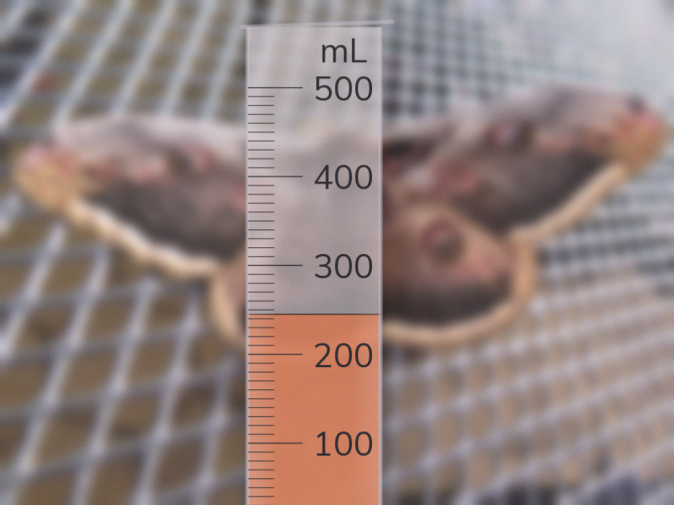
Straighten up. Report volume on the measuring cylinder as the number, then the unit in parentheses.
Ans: 245 (mL)
